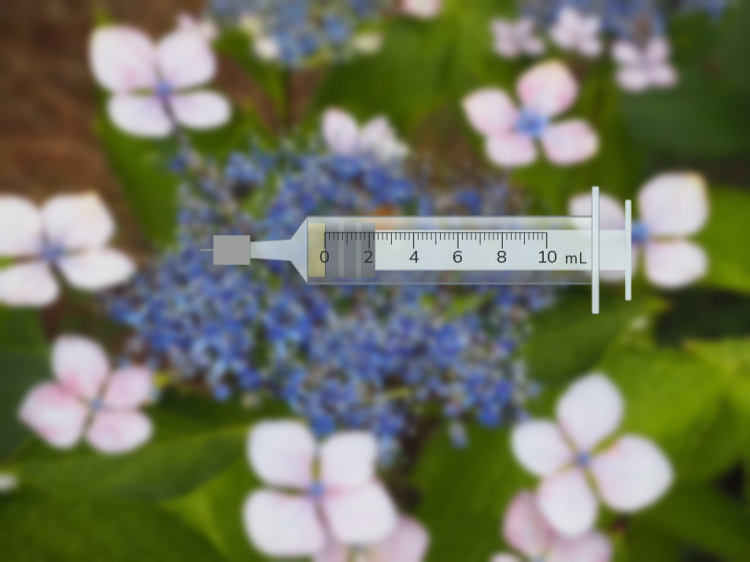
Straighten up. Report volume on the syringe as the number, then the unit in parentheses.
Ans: 0 (mL)
